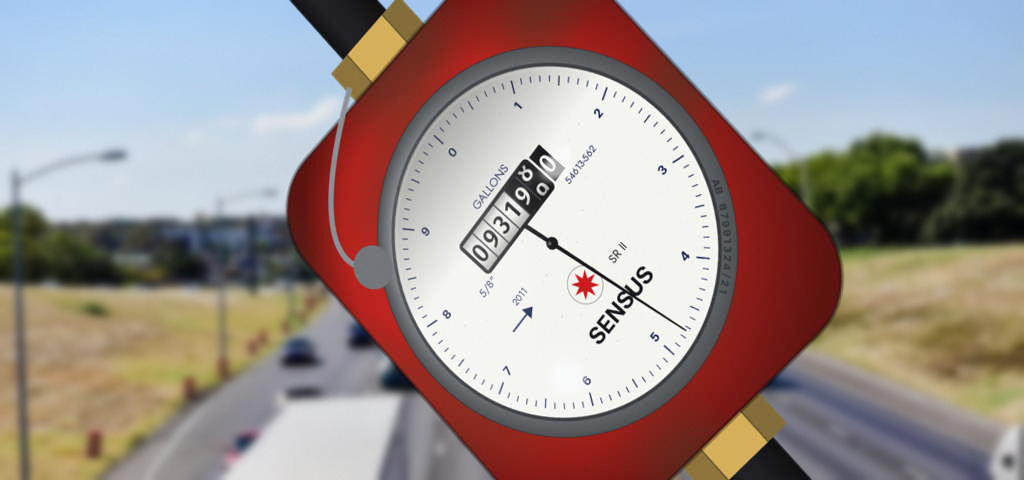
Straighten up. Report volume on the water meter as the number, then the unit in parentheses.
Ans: 931984.7 (gal)
